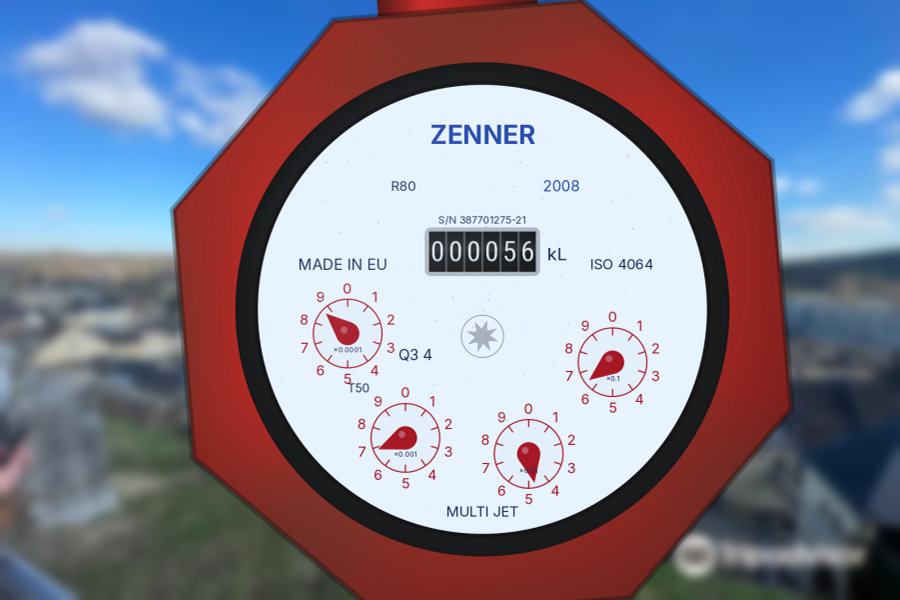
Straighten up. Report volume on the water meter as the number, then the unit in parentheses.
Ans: 56.6468 (kL)
